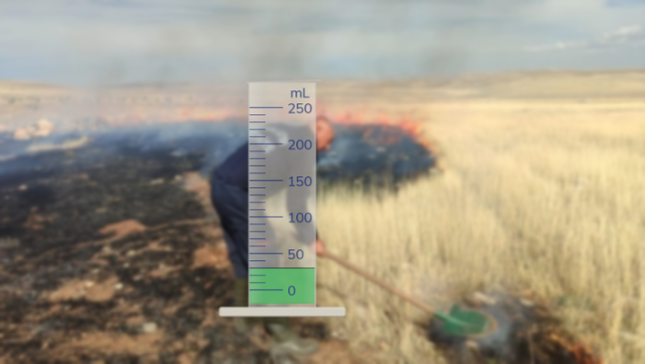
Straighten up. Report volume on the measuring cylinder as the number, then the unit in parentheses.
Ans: 30 (mL)
